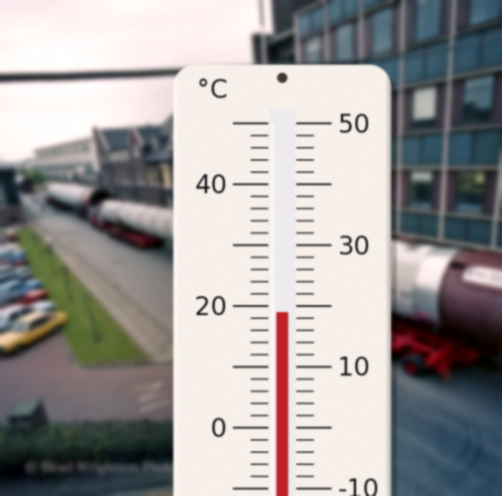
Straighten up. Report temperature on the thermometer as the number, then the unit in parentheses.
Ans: 19 (°C)
